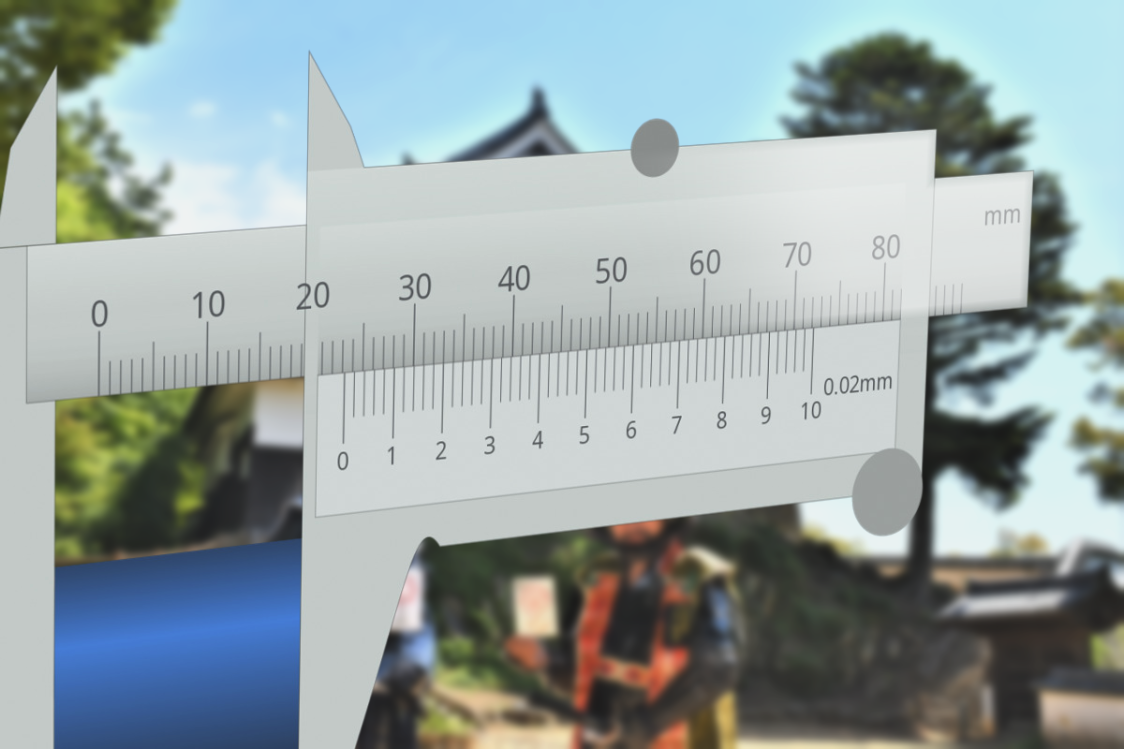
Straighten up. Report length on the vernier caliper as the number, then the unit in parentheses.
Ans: 23.2 (mm)
